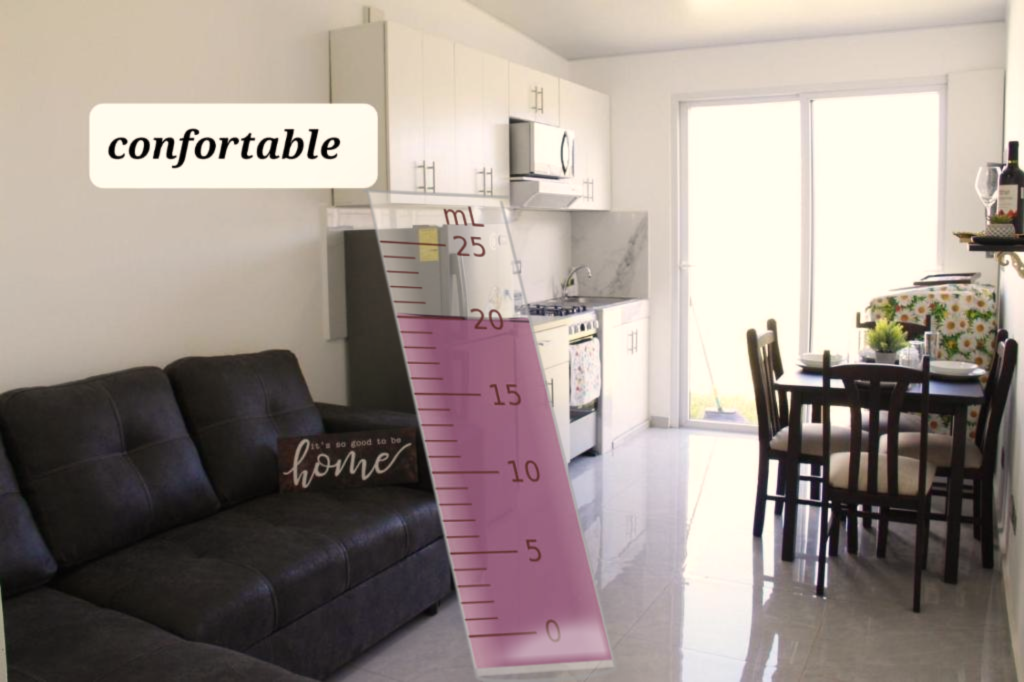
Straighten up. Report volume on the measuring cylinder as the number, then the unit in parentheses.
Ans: 20 (mL)
